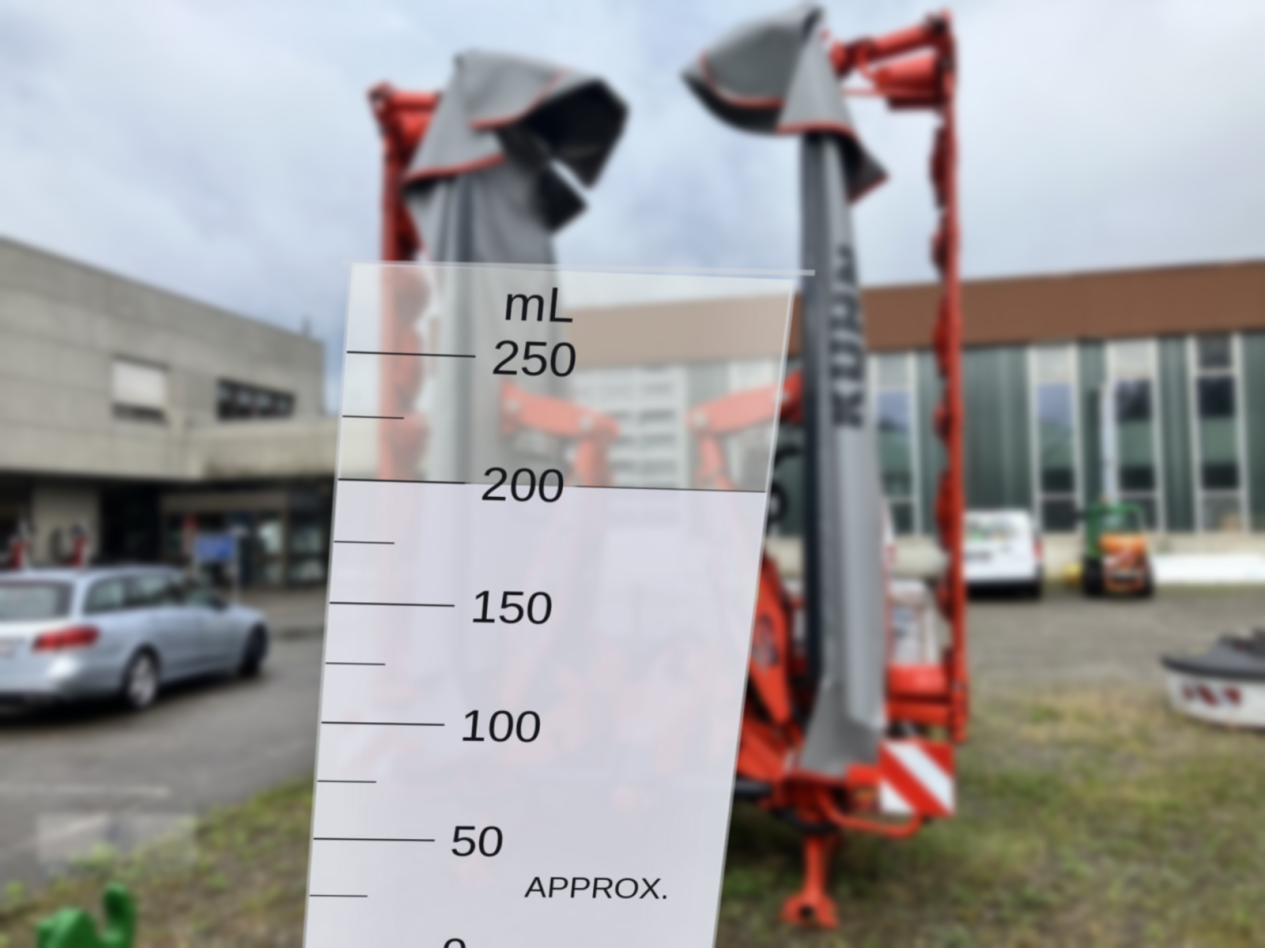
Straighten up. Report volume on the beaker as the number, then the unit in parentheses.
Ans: 200 (mL)
